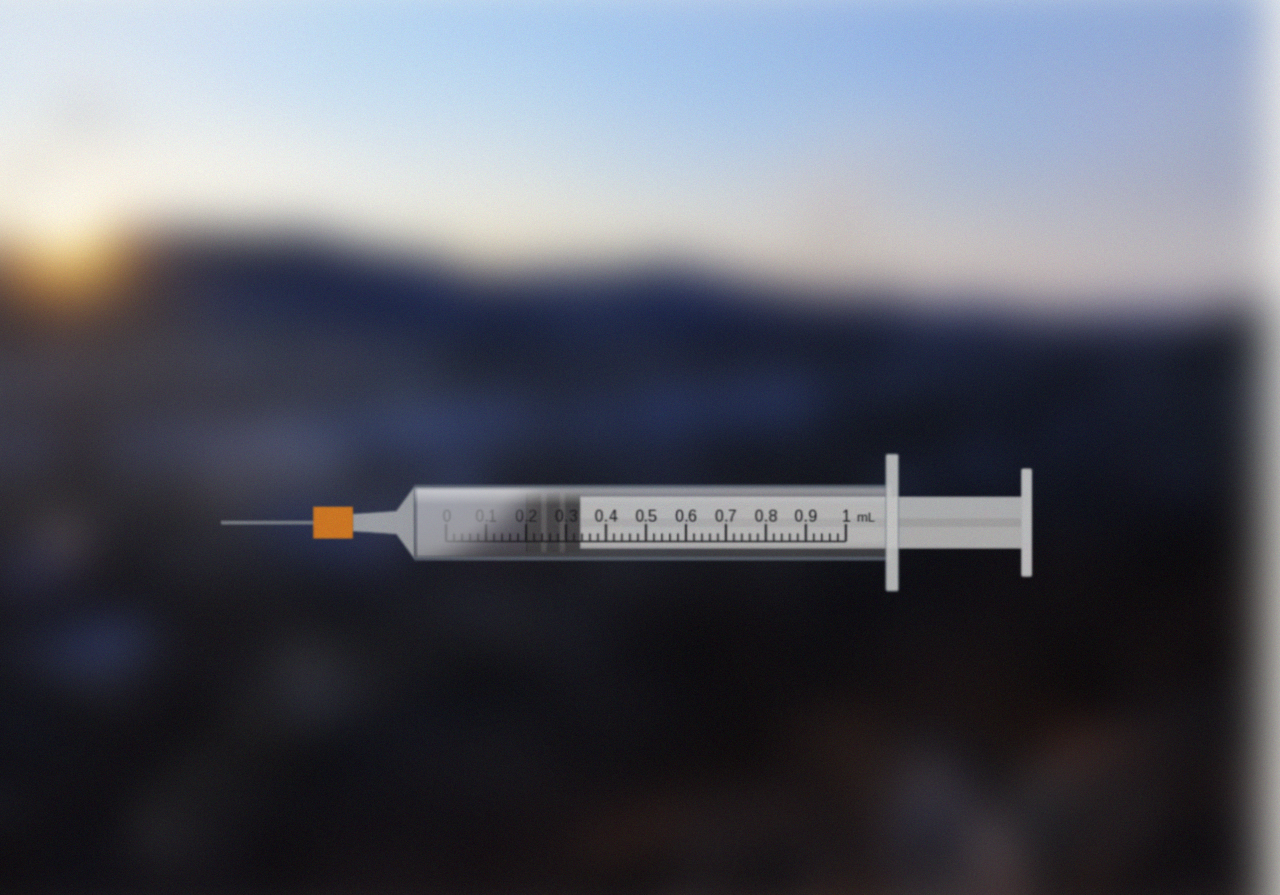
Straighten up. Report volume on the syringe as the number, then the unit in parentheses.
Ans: 0.2 (mL)
